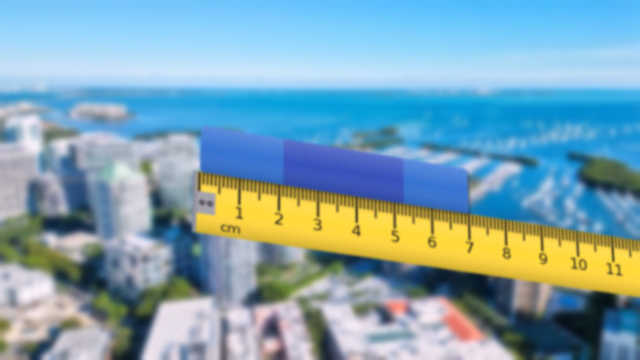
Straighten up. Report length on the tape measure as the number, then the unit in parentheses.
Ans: 7 (cm)
